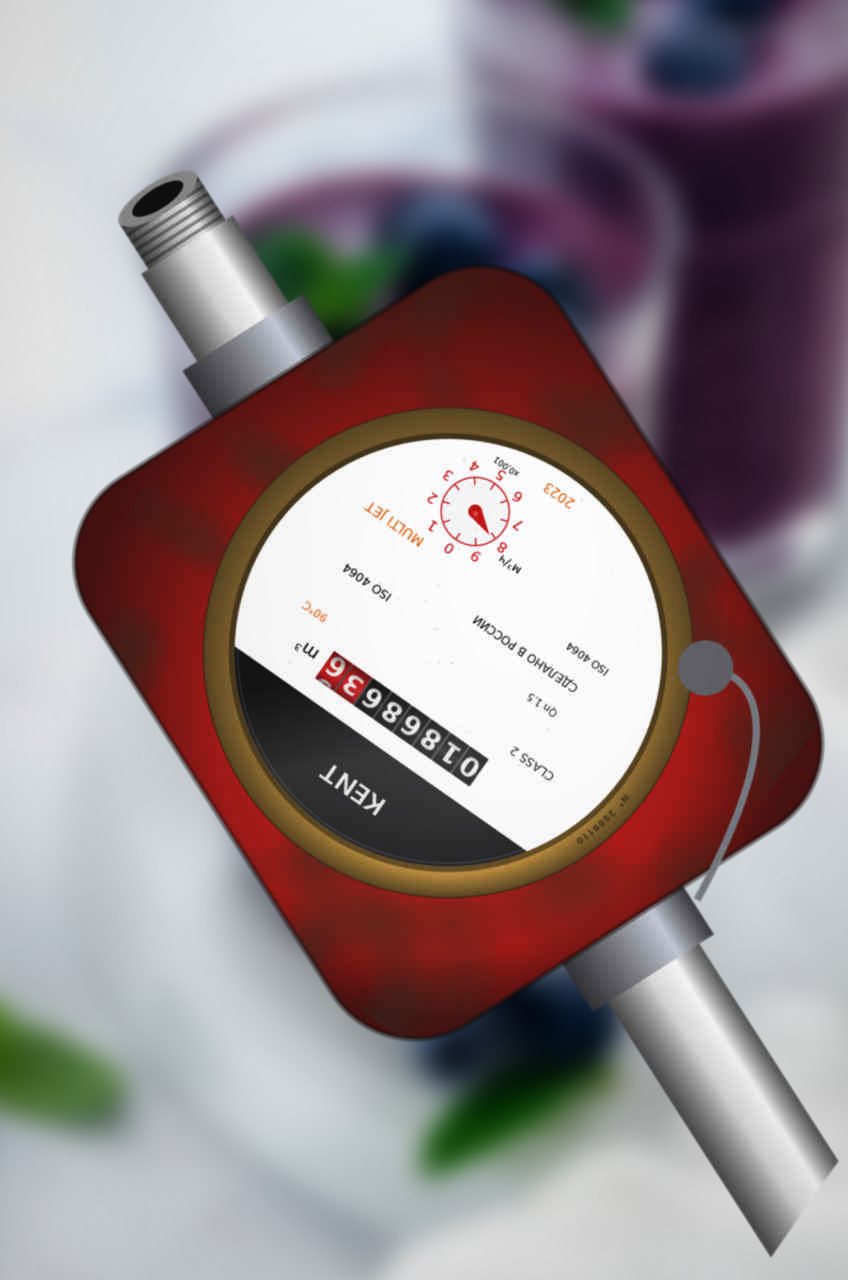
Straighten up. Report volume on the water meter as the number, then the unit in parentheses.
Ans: 18686.358 (m³)
